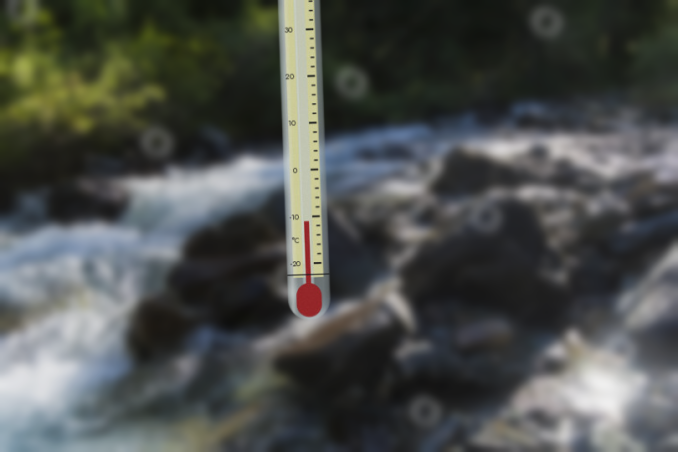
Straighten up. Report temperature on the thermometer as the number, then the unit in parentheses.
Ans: -11 (°C)
